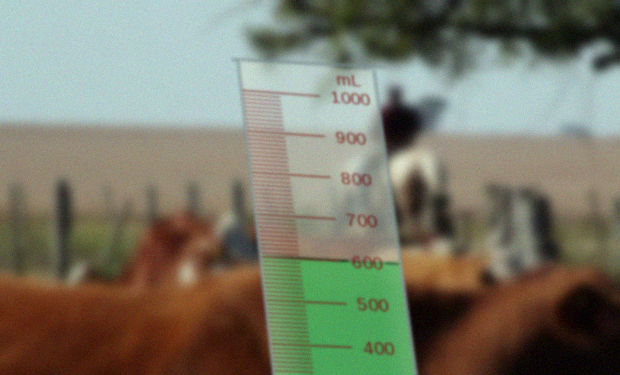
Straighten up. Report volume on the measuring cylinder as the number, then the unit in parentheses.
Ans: 600 (mL)
